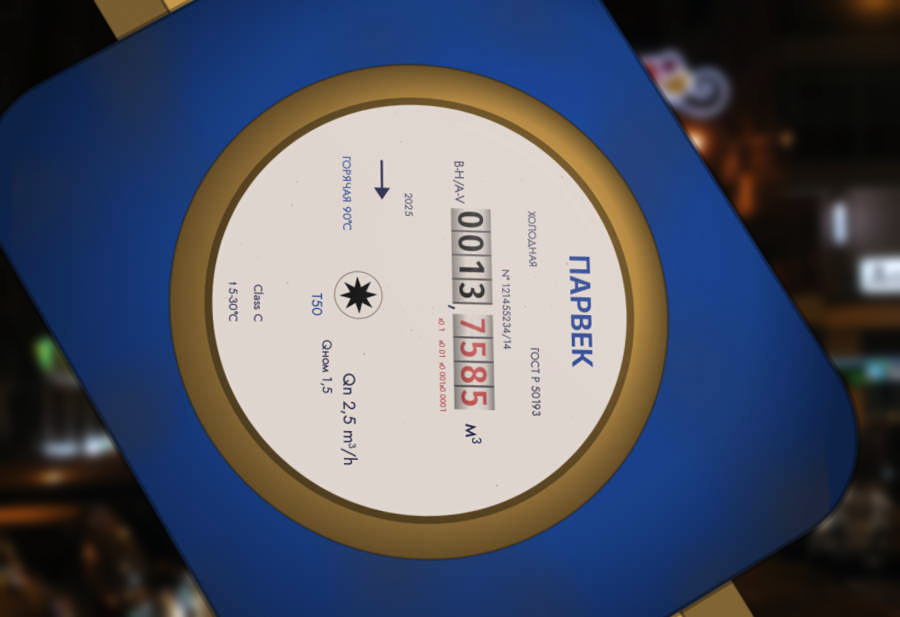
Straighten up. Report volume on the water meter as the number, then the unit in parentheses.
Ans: 13.7585 (m³)
